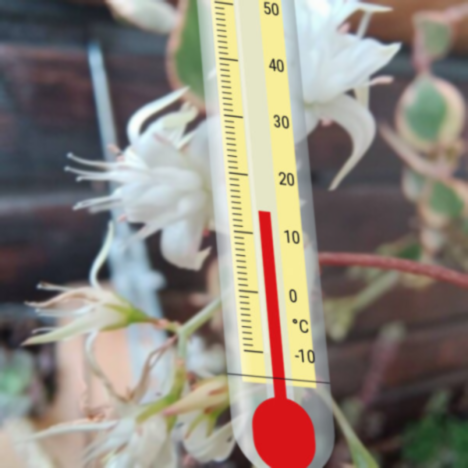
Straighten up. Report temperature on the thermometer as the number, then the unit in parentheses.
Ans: 14 (°C)
